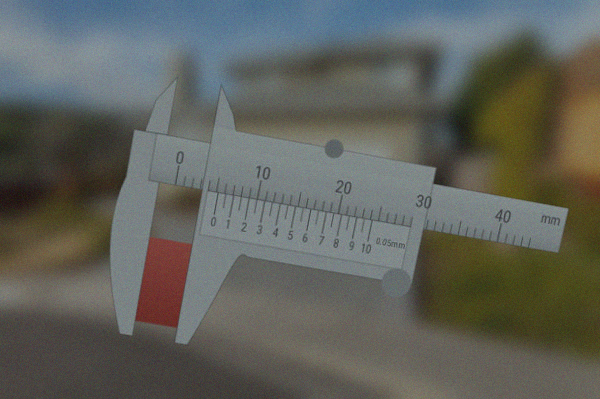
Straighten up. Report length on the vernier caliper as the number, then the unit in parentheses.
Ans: 5.2 (mm)
